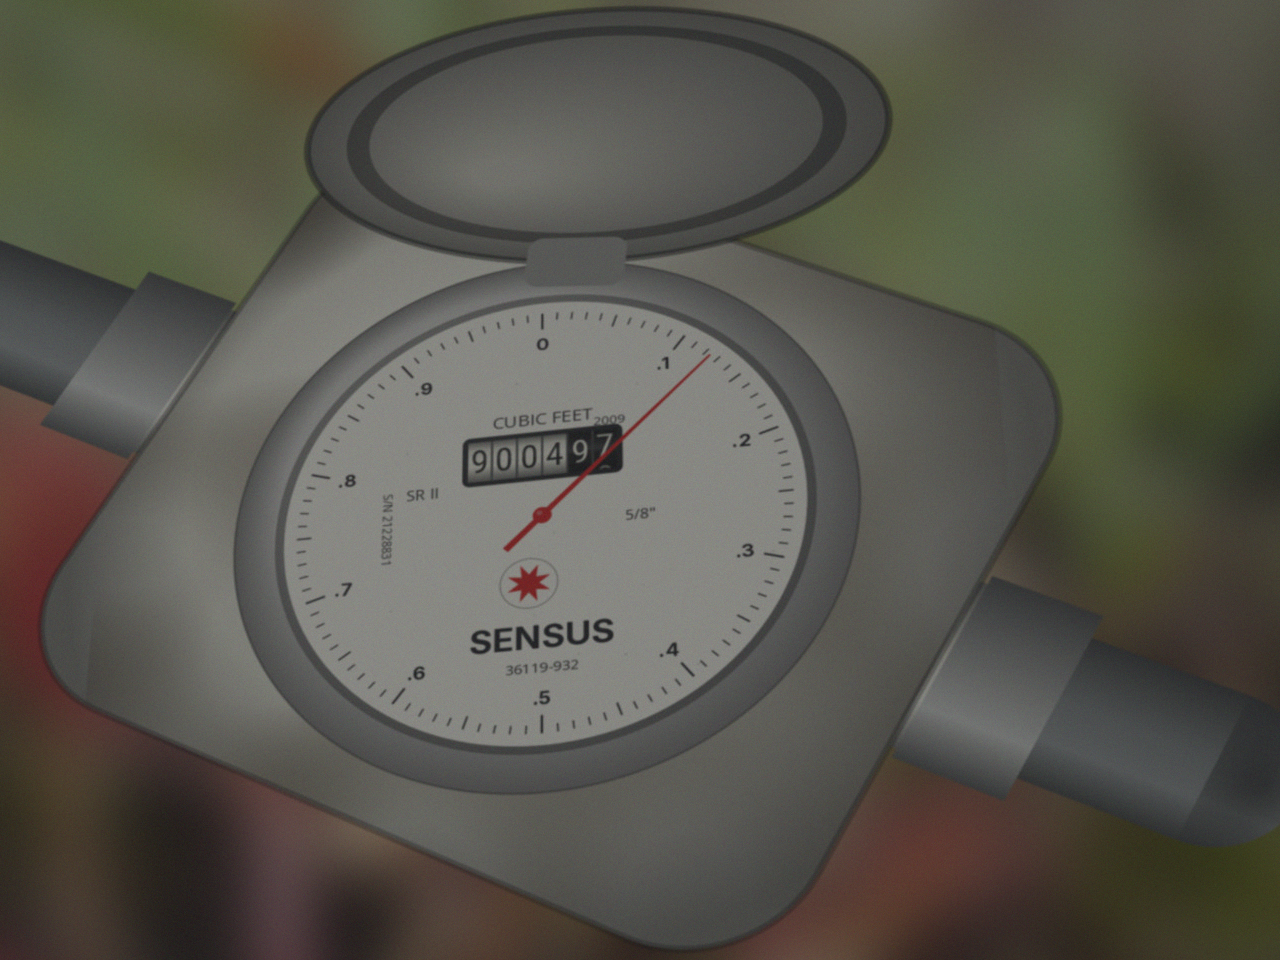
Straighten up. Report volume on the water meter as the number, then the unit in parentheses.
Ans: 900497.12 (ft³)
